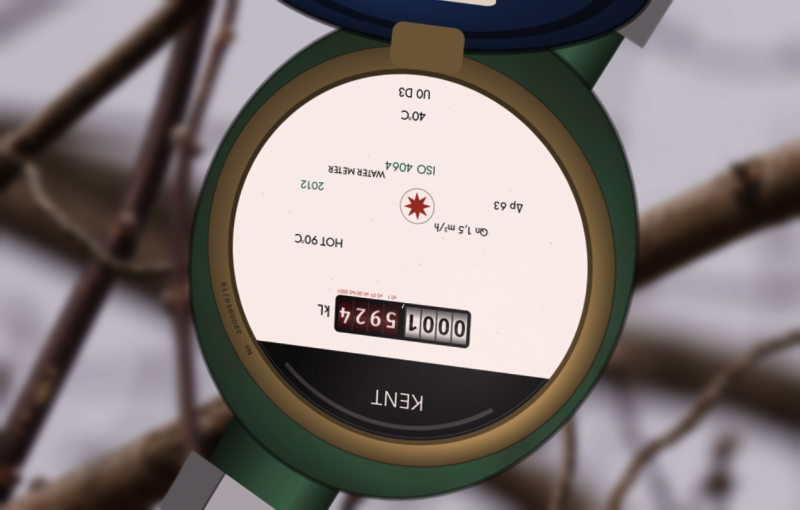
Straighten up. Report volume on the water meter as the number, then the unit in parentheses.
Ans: 1.5924 (kL)
